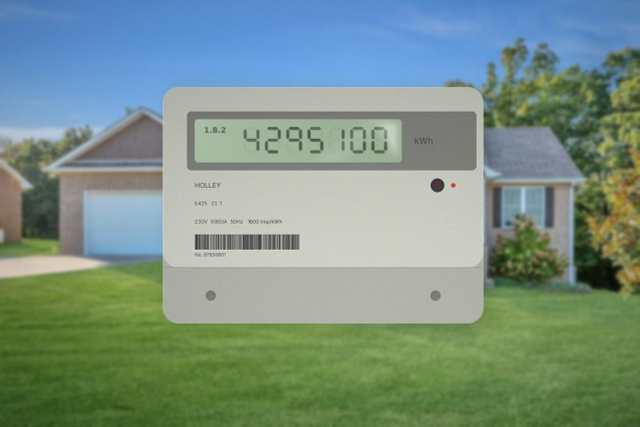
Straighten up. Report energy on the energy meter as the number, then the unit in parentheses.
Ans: 4295100 (kWh)
